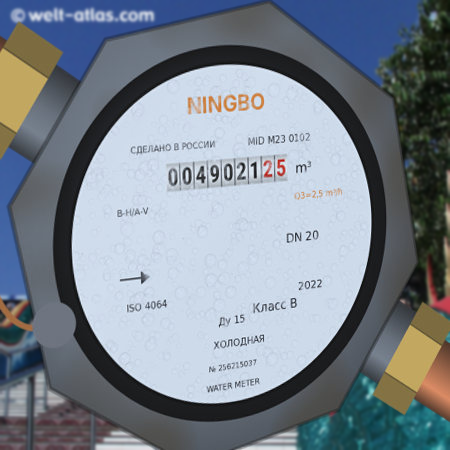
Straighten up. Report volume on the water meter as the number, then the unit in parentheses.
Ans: 49021.25 (m³)
